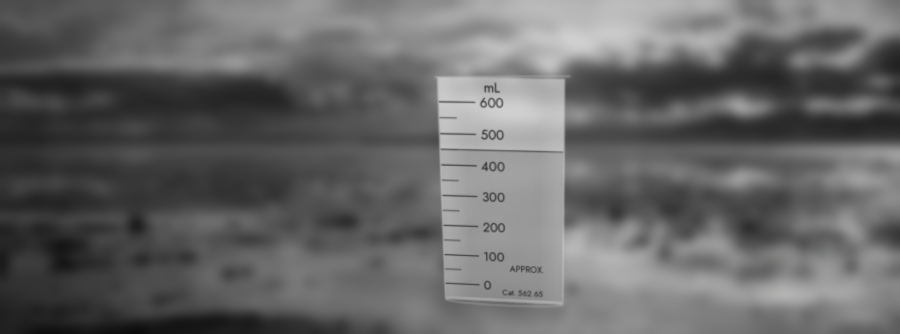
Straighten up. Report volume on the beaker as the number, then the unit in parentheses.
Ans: 450 (mL)
